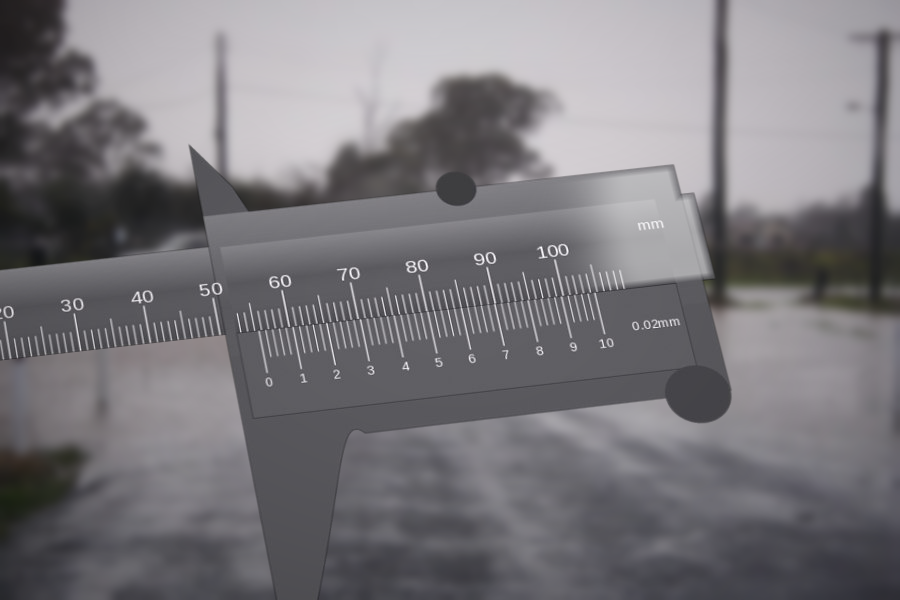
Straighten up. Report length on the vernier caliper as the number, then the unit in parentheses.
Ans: 55.6 (mm)
